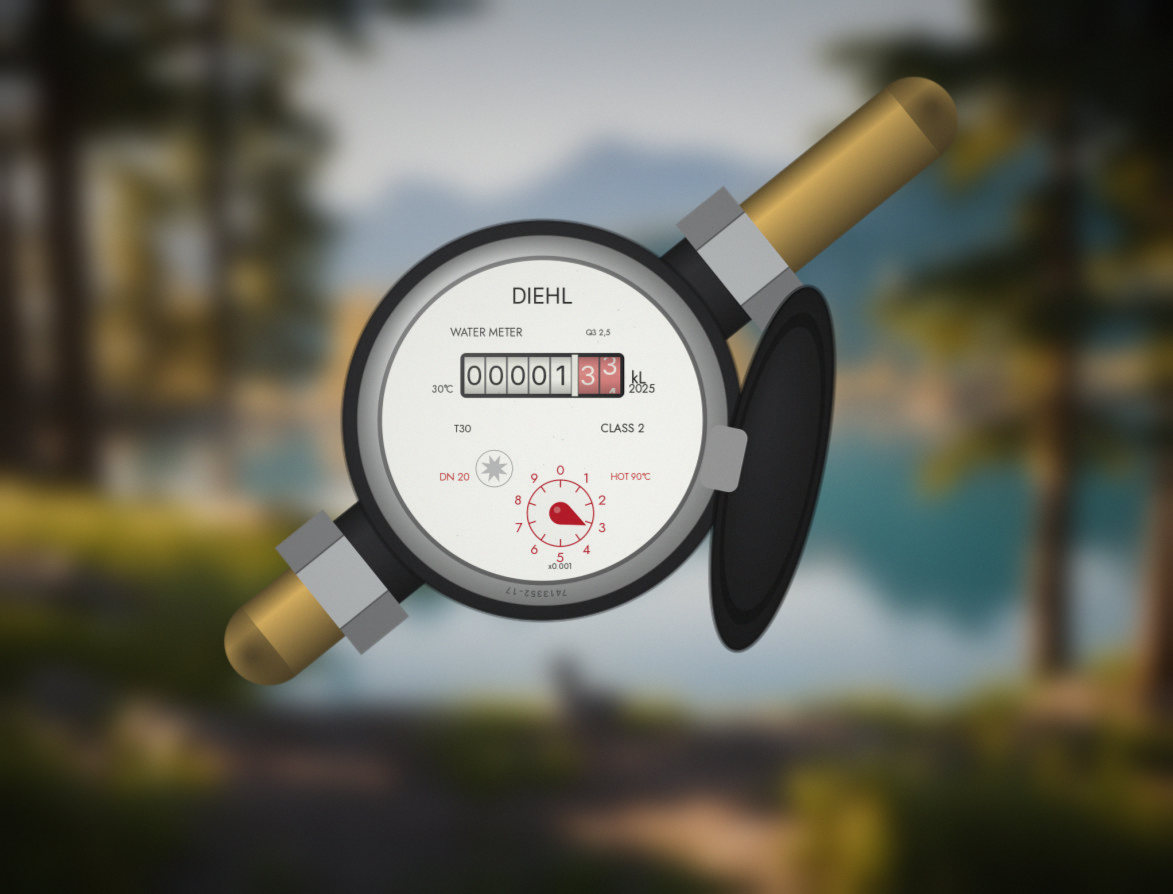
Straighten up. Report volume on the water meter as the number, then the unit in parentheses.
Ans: 1.333 (kL)
